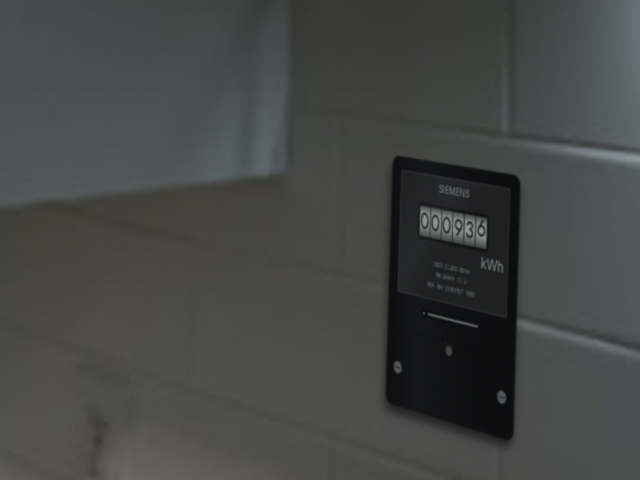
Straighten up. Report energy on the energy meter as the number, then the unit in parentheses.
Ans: 936 (kWh)
